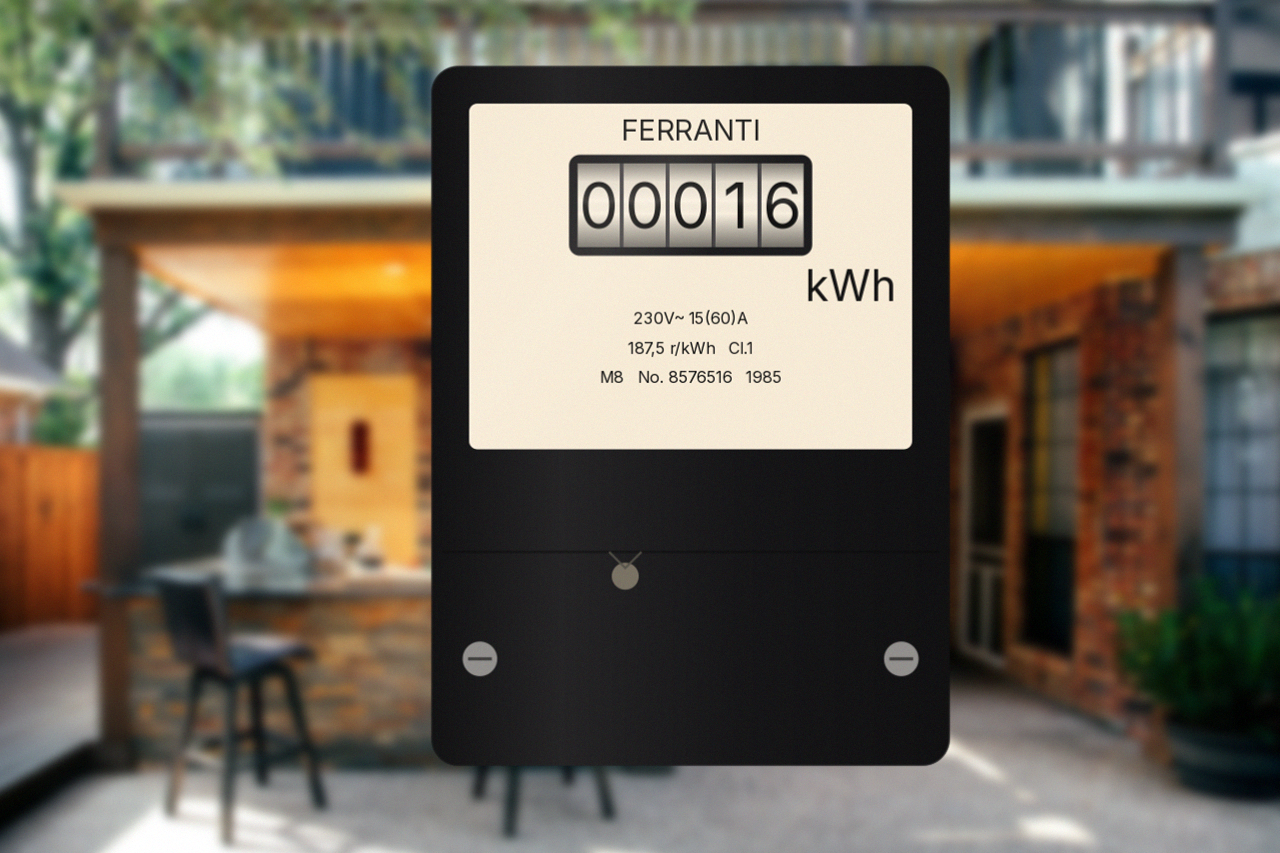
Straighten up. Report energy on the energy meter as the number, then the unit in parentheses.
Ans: 16 (kWh)
